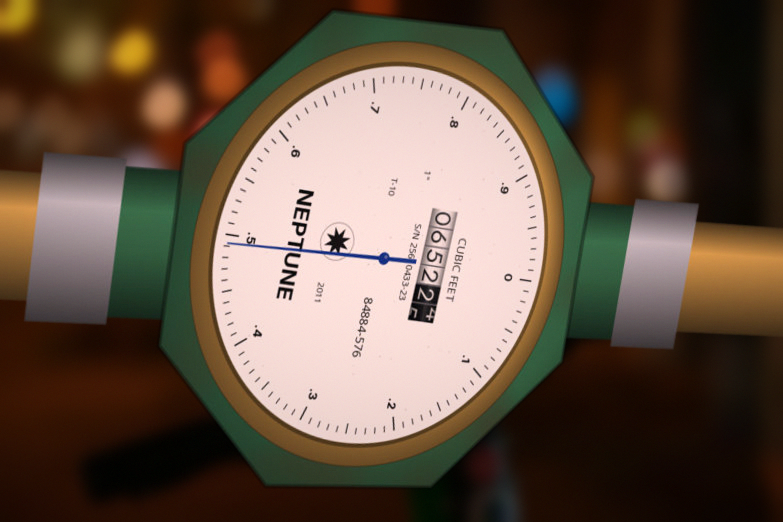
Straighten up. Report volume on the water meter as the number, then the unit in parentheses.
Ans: 65224.49 (ft³)
